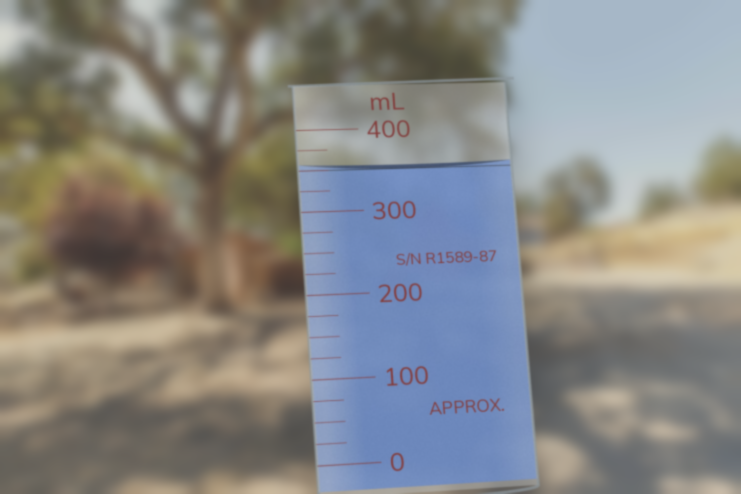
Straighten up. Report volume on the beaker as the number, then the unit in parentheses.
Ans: 350 (mL)
